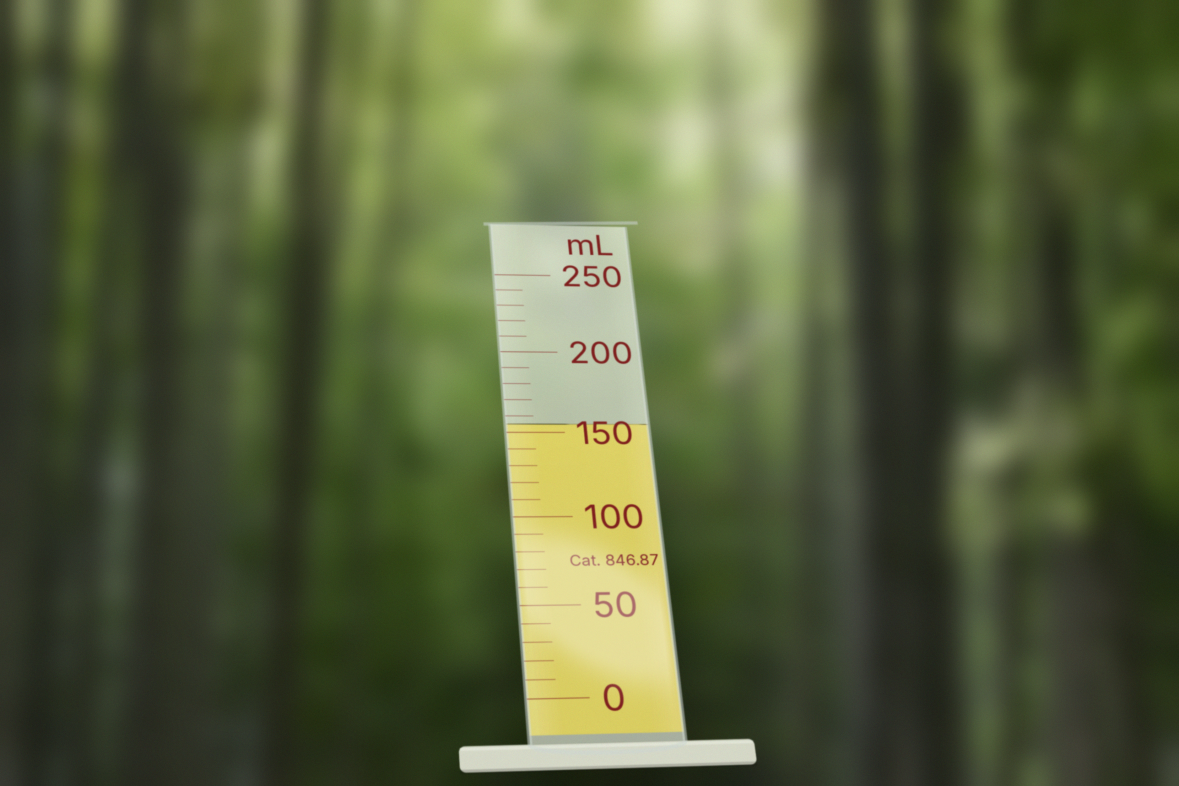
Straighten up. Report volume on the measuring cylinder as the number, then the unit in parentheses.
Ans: 155 (mL)
